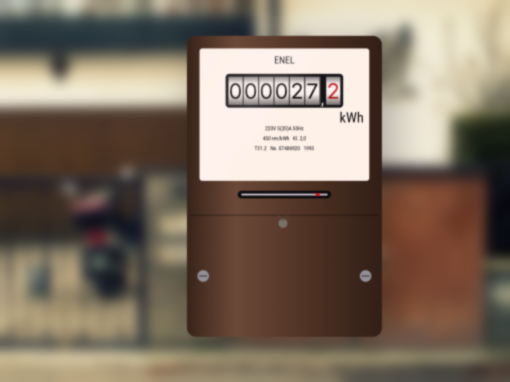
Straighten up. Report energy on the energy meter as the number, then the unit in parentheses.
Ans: 27.2 (kWh)
